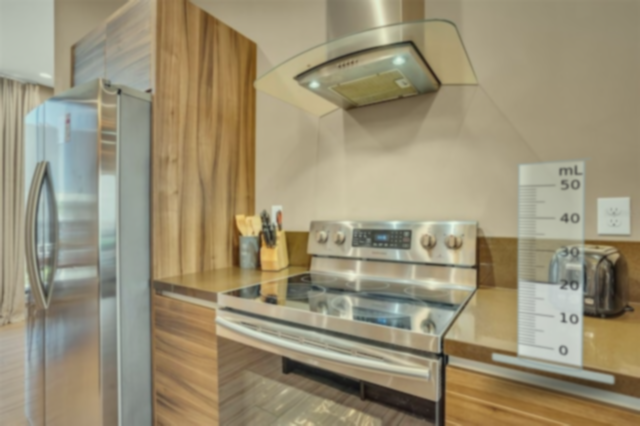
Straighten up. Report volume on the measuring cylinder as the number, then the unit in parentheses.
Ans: 20 (mL)
